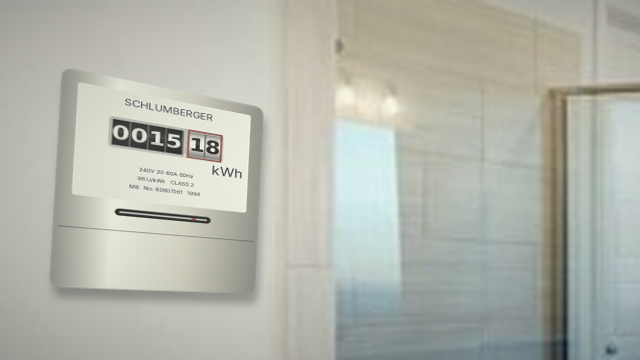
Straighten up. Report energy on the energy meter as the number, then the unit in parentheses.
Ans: 15.18 (kWh)
